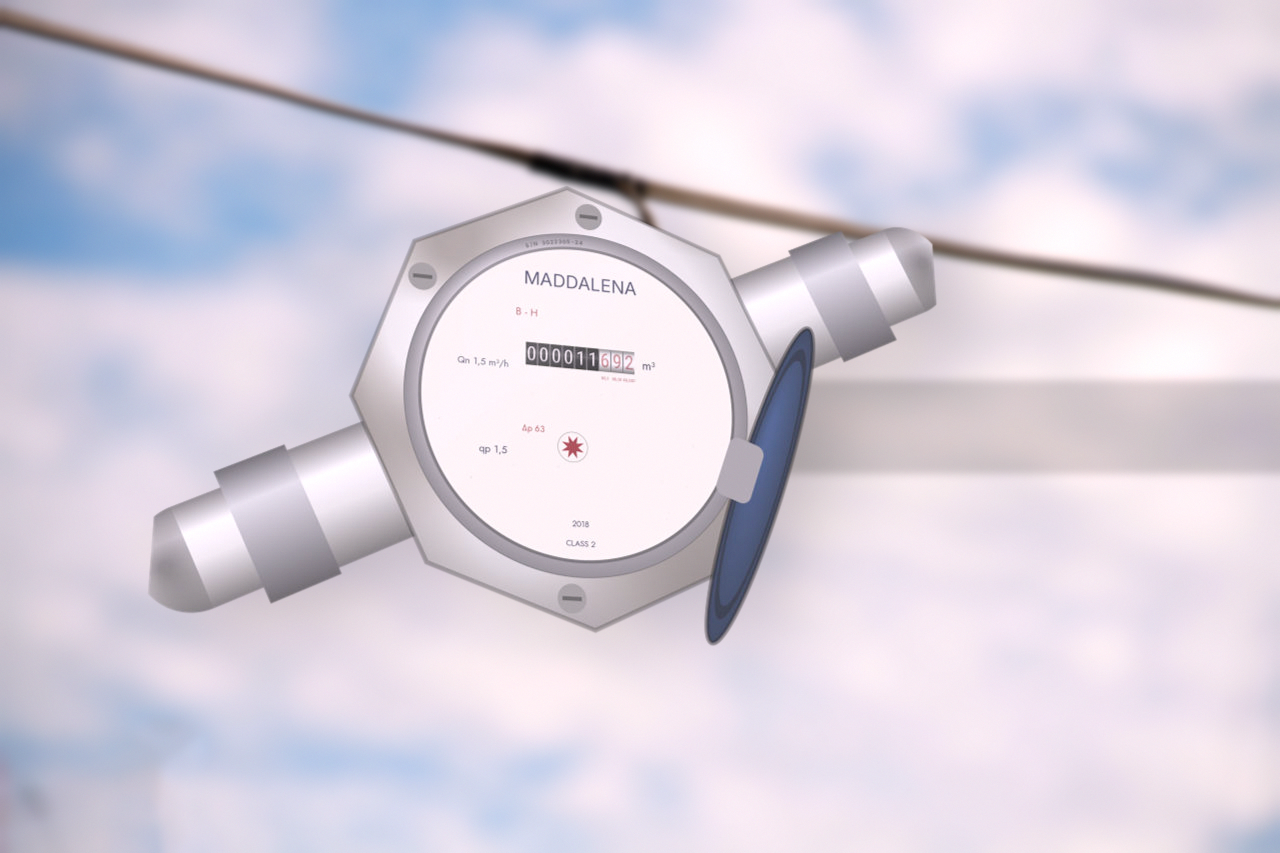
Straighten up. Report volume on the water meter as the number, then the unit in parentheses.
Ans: 11.692 (m³)
